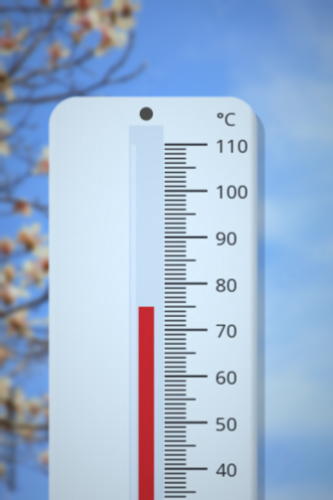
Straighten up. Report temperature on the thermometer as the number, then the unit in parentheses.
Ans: 75 (°C)
